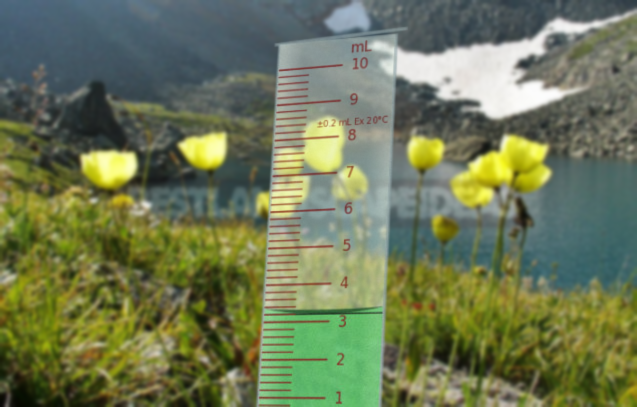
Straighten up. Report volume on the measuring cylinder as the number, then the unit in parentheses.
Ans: 3.2 (mL)
